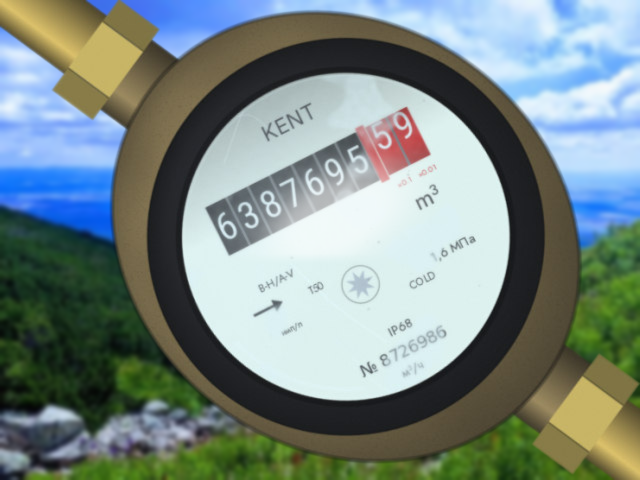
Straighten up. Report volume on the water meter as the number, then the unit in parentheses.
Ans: 6387695.59 (m³)
